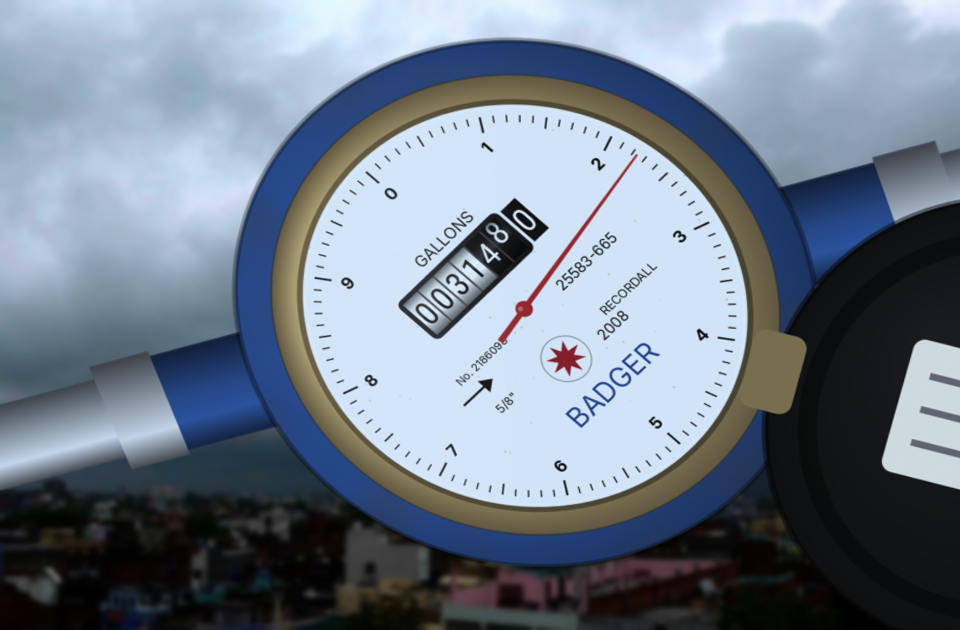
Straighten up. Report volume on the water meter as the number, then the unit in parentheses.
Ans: 31482.2 (gal)
